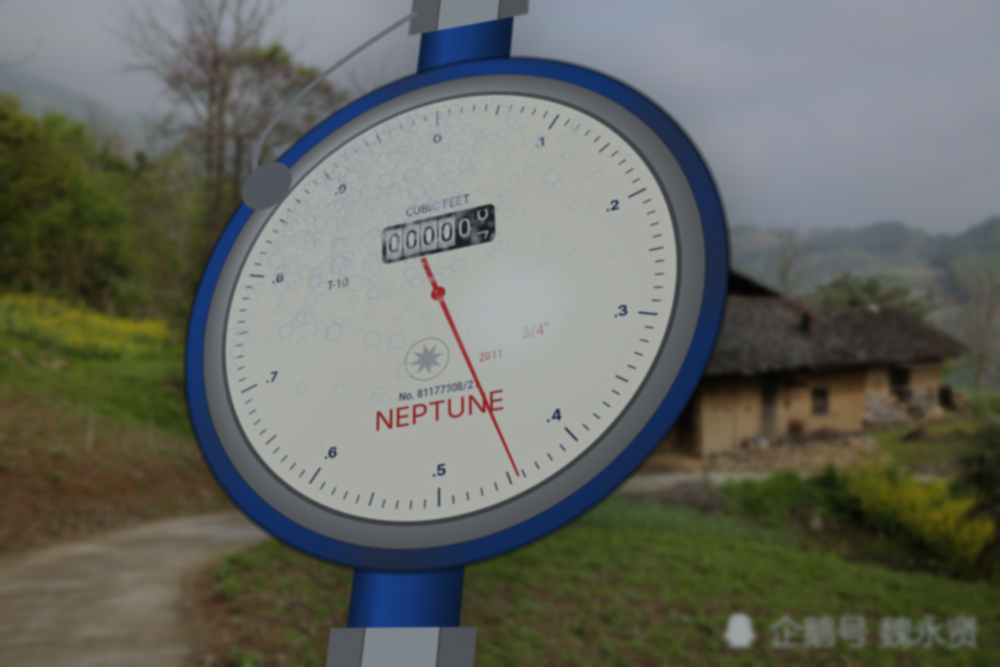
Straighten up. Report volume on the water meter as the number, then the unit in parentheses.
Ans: 6.44 (ft³)
